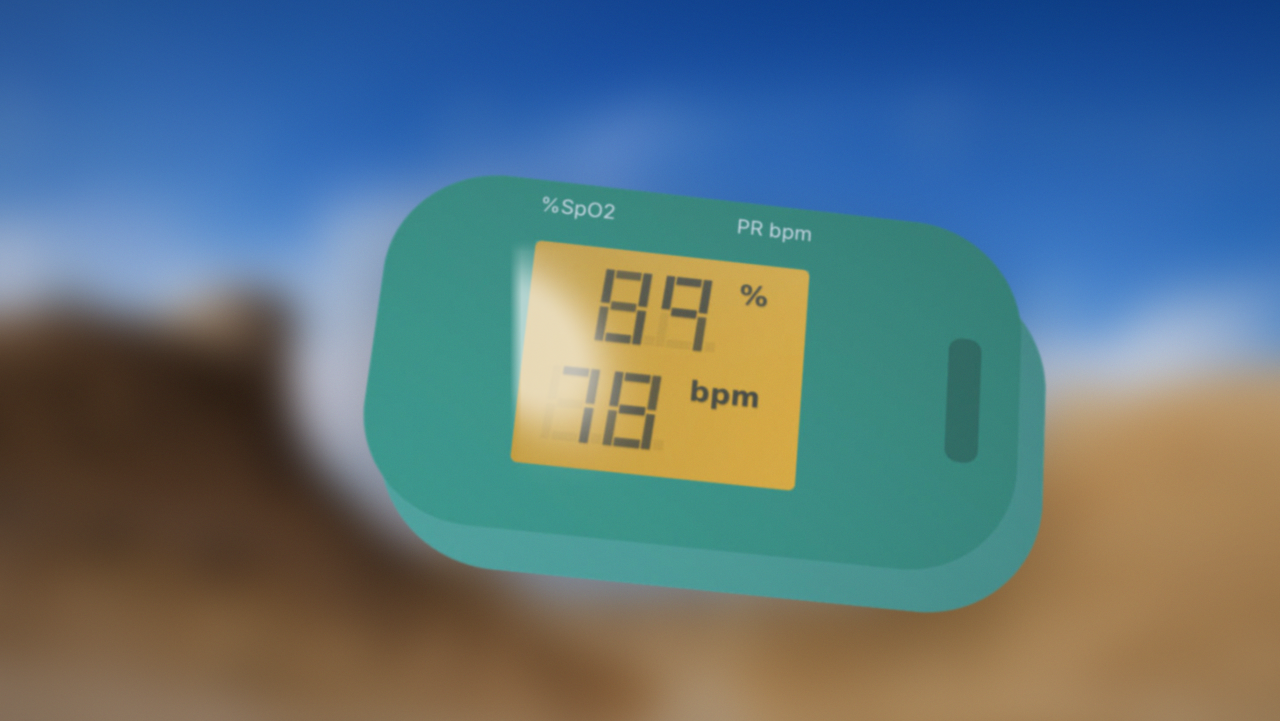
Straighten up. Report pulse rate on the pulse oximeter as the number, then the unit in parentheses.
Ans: 78 (bpm)
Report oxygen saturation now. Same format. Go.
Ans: 89 (%)
